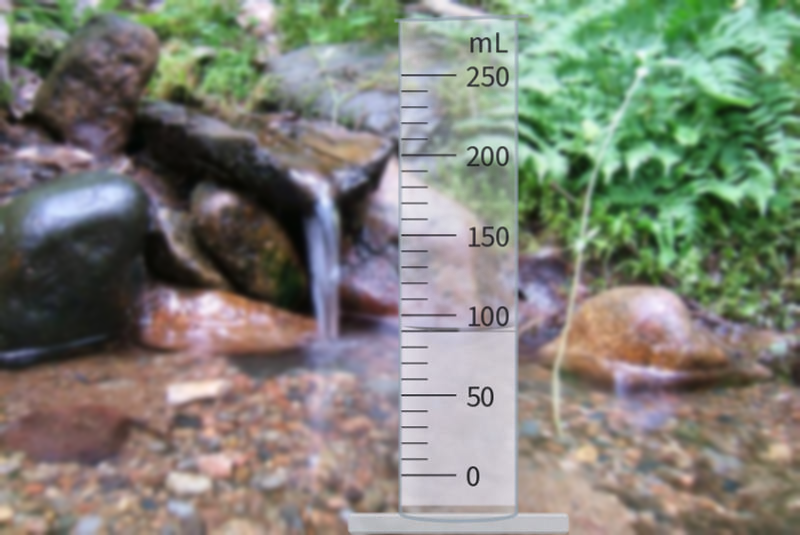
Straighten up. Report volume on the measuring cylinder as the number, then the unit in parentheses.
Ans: 90 (mL)
